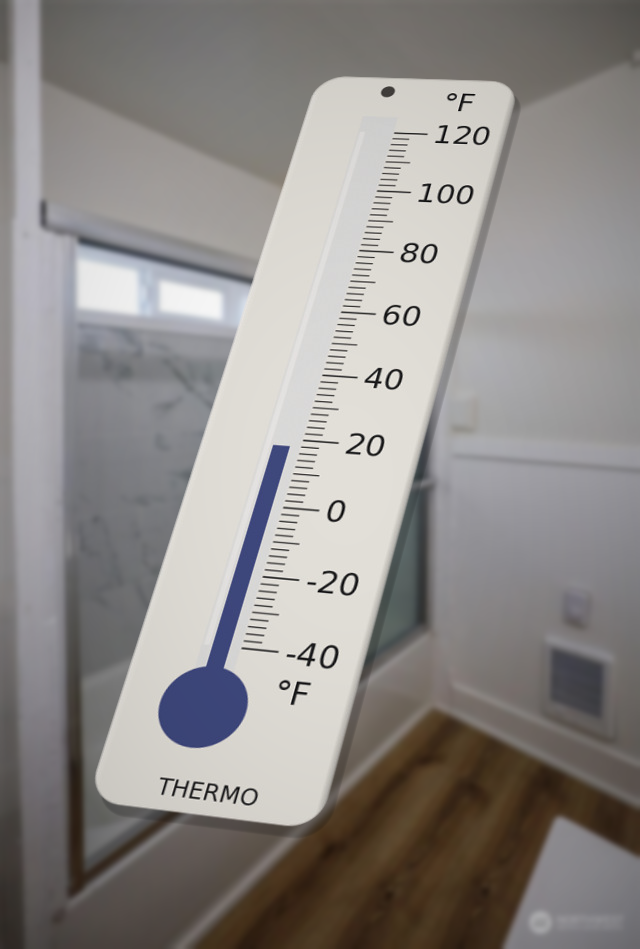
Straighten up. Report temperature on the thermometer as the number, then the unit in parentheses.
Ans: 18 (°F)
